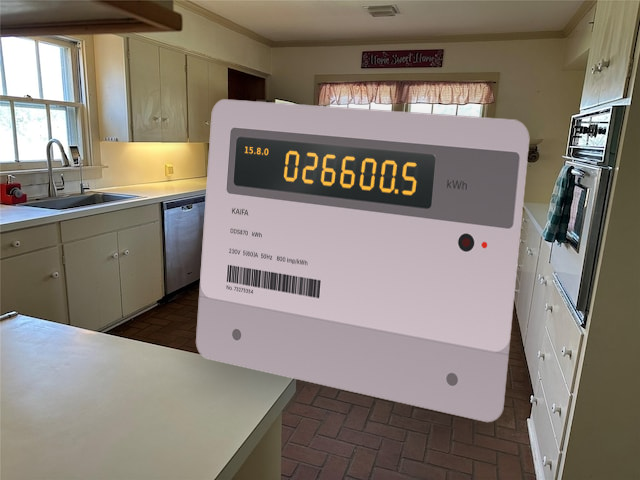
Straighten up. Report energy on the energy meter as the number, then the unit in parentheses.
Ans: 26600.5 (kWh)
